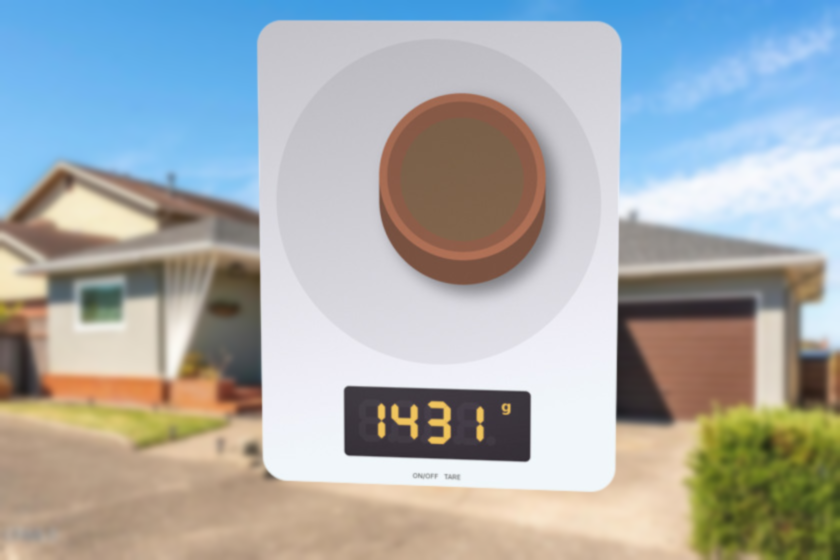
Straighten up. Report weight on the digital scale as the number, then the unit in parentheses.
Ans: 1431 (g)
